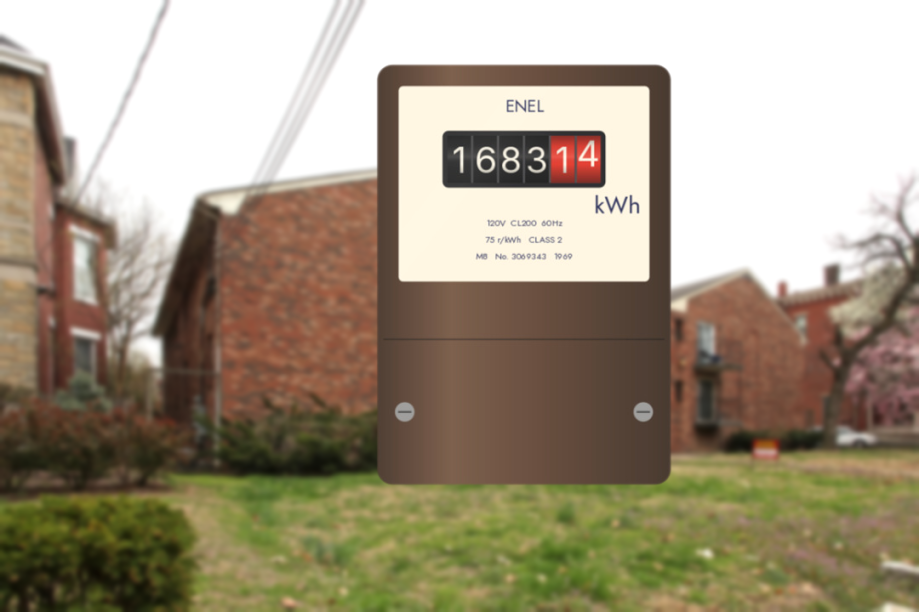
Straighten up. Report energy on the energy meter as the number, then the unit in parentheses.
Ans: 1683.14 (kWh)
